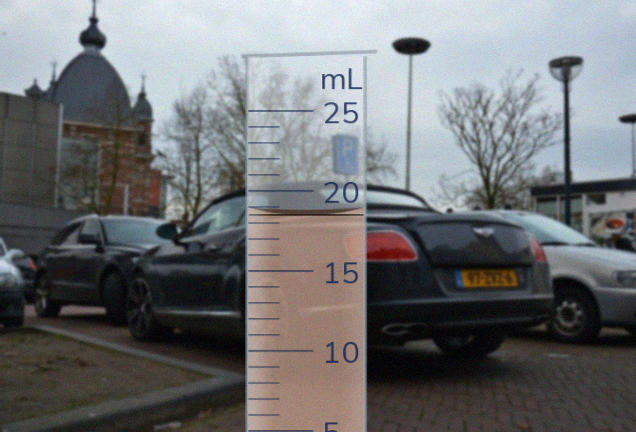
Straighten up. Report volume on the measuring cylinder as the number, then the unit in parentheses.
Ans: 18.5 (mL)
